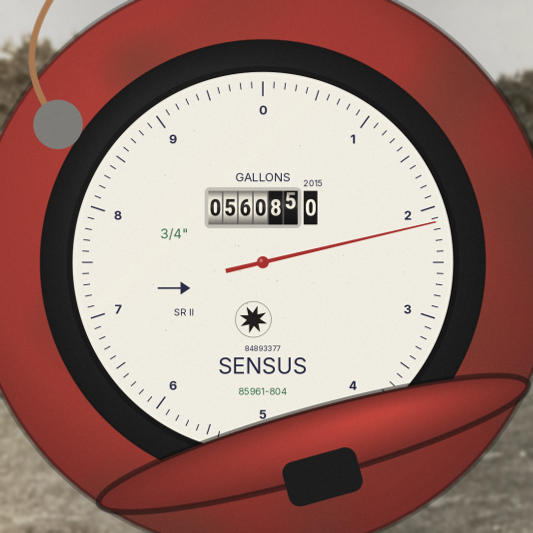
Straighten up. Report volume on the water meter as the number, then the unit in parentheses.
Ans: 560852.1 (gal)
